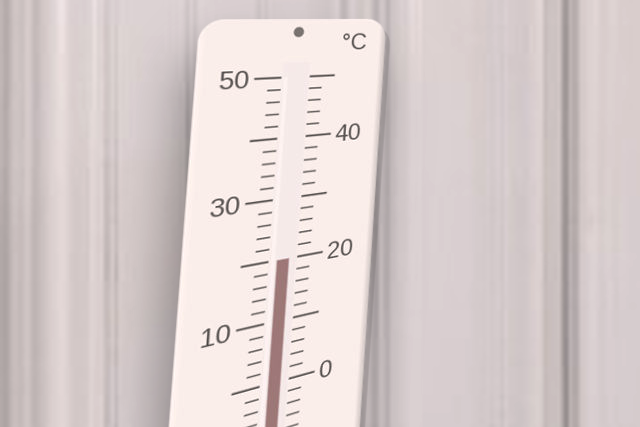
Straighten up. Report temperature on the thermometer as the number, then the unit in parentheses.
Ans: 20 (°C)
